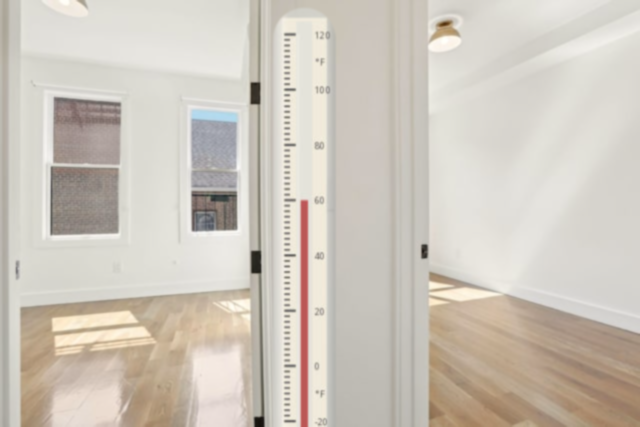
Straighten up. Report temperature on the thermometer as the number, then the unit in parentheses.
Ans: 60 (°F)
